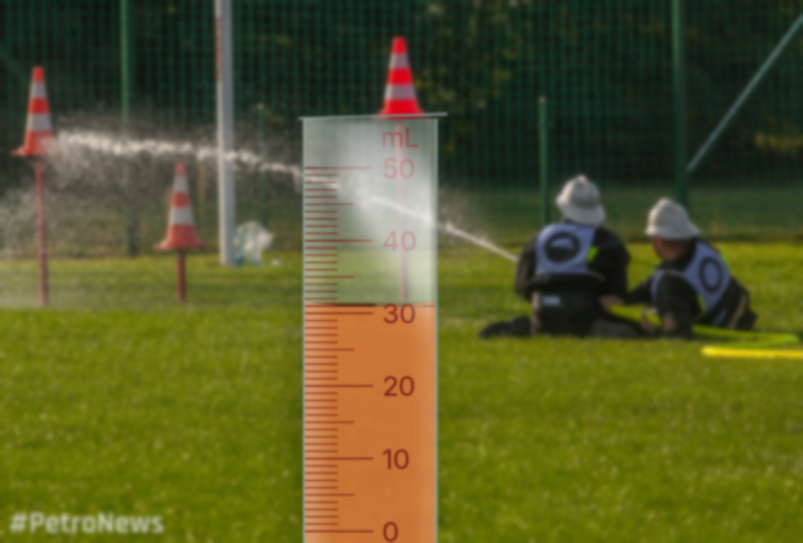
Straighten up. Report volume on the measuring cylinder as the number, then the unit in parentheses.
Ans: 31 (mL)
